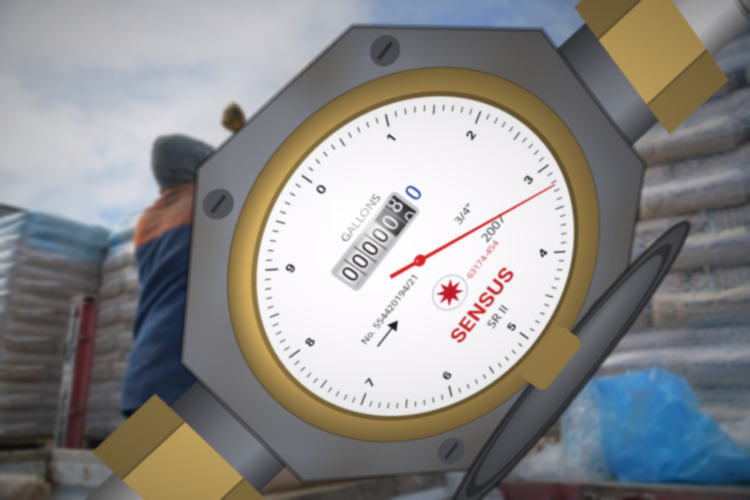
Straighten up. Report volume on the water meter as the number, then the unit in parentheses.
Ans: 83.2 (gal)
